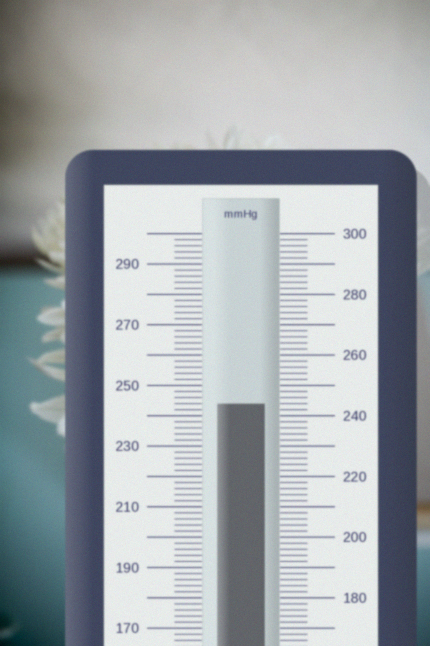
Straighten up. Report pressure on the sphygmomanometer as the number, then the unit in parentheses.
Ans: 244 (mmHg)
